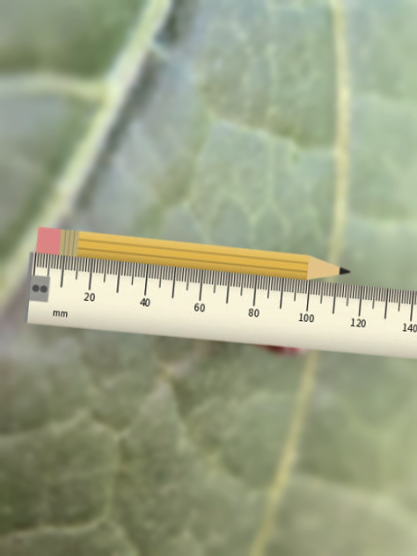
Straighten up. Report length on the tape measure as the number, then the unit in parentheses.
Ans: 115 (mm)
